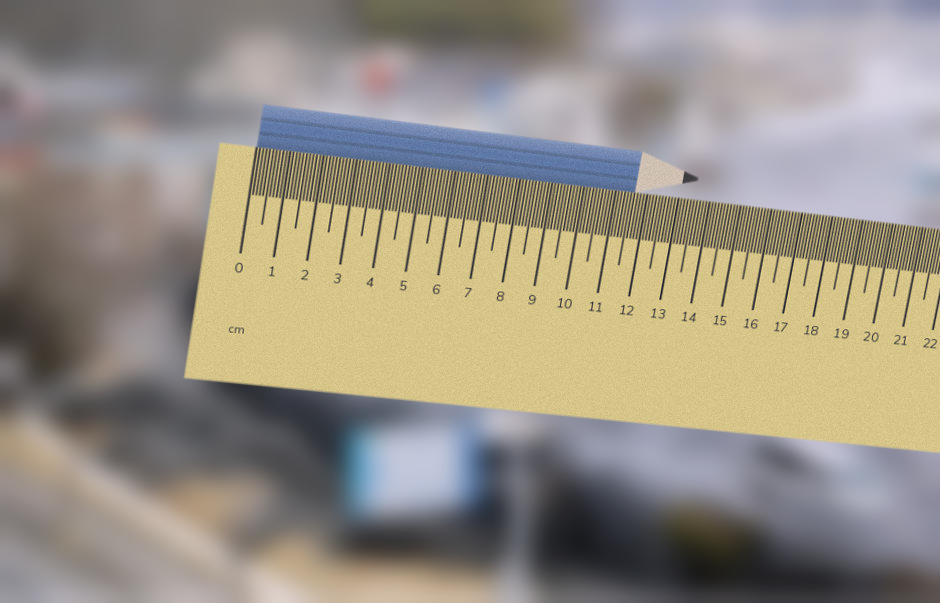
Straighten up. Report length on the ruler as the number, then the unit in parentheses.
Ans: 13.5 (cm)
